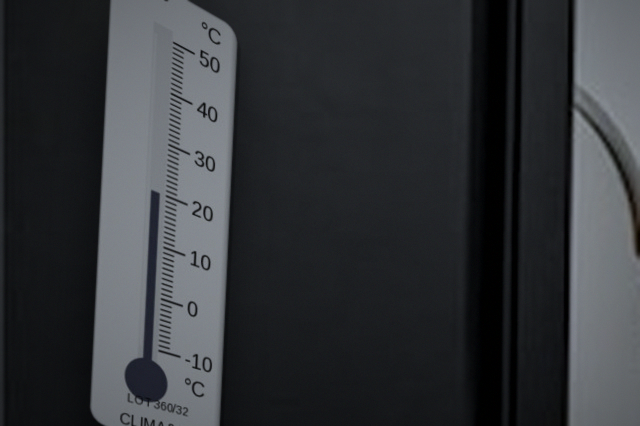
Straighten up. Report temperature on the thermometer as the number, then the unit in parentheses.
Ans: 20 (°C)
